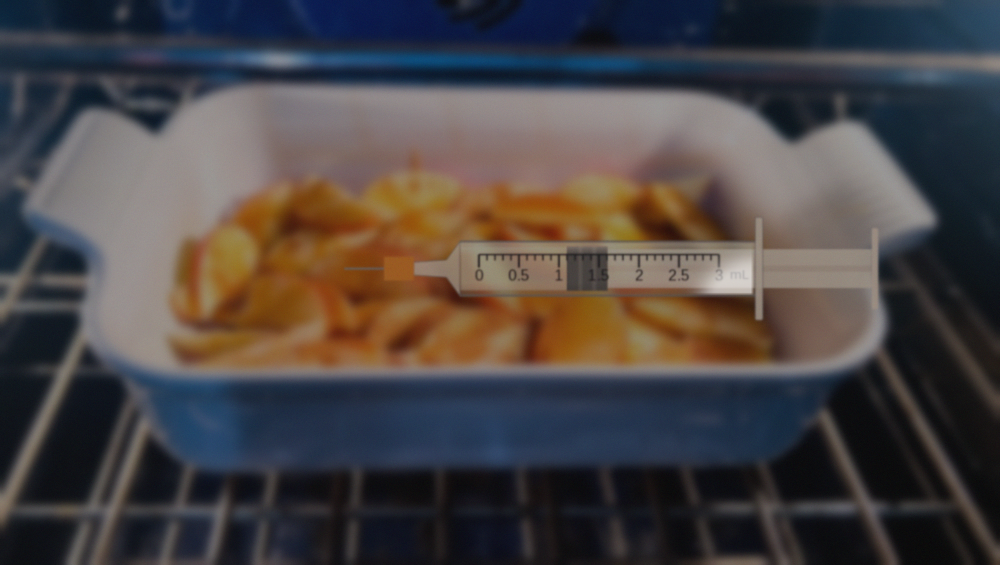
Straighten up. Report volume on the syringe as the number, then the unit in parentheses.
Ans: 1.1 (mL)
